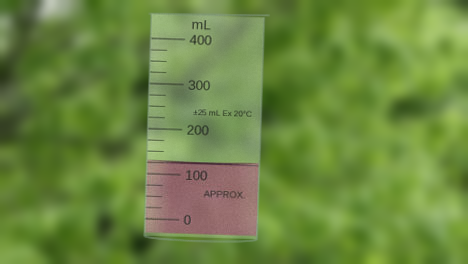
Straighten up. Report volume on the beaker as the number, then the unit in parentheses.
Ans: 125 (mL)
